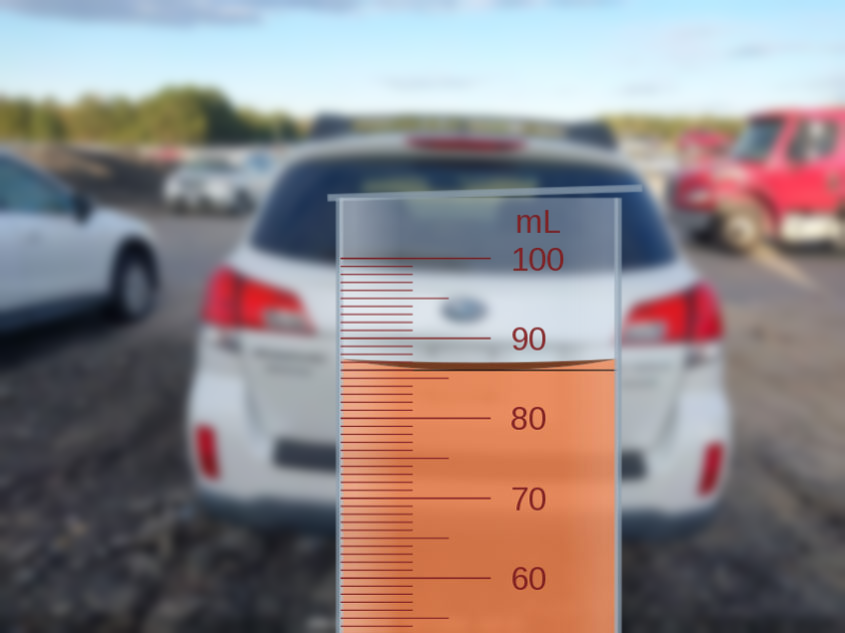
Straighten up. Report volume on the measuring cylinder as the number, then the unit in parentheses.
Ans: 86 (mL)
